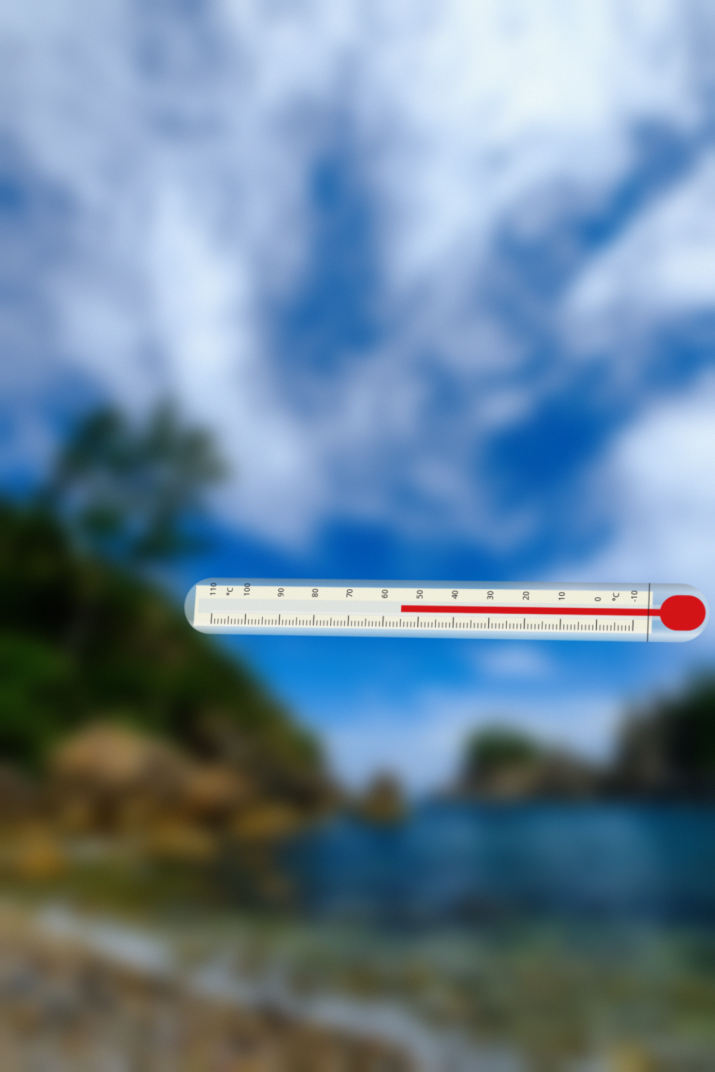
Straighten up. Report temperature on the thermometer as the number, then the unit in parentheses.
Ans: 55 (°C)
